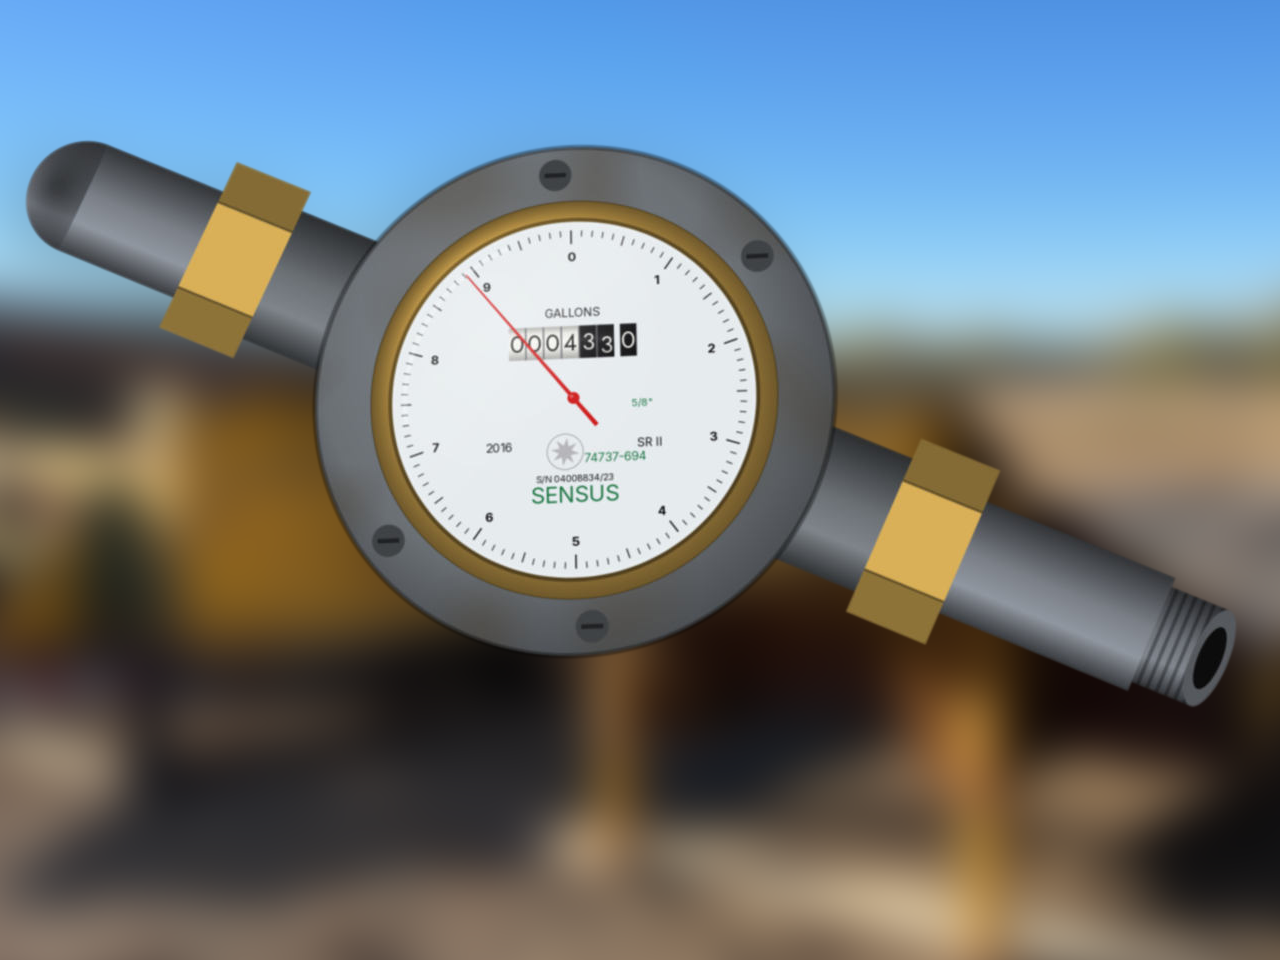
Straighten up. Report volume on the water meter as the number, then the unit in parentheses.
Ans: 4328.9 (gal)
